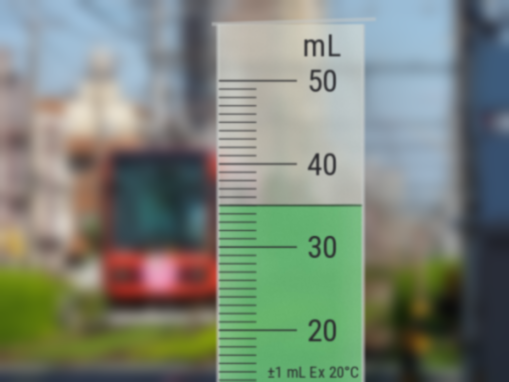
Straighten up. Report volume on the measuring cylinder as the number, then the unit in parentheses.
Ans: 35 (mL)
